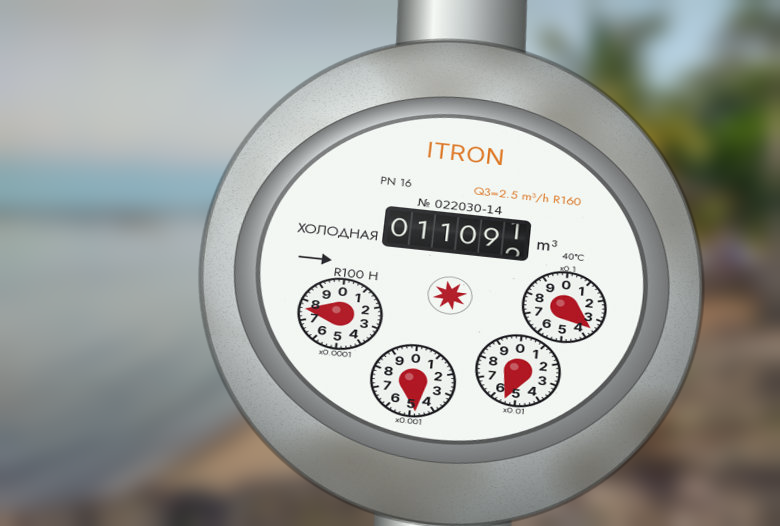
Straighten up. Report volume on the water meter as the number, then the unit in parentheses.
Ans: 11091.3547 (m³)
